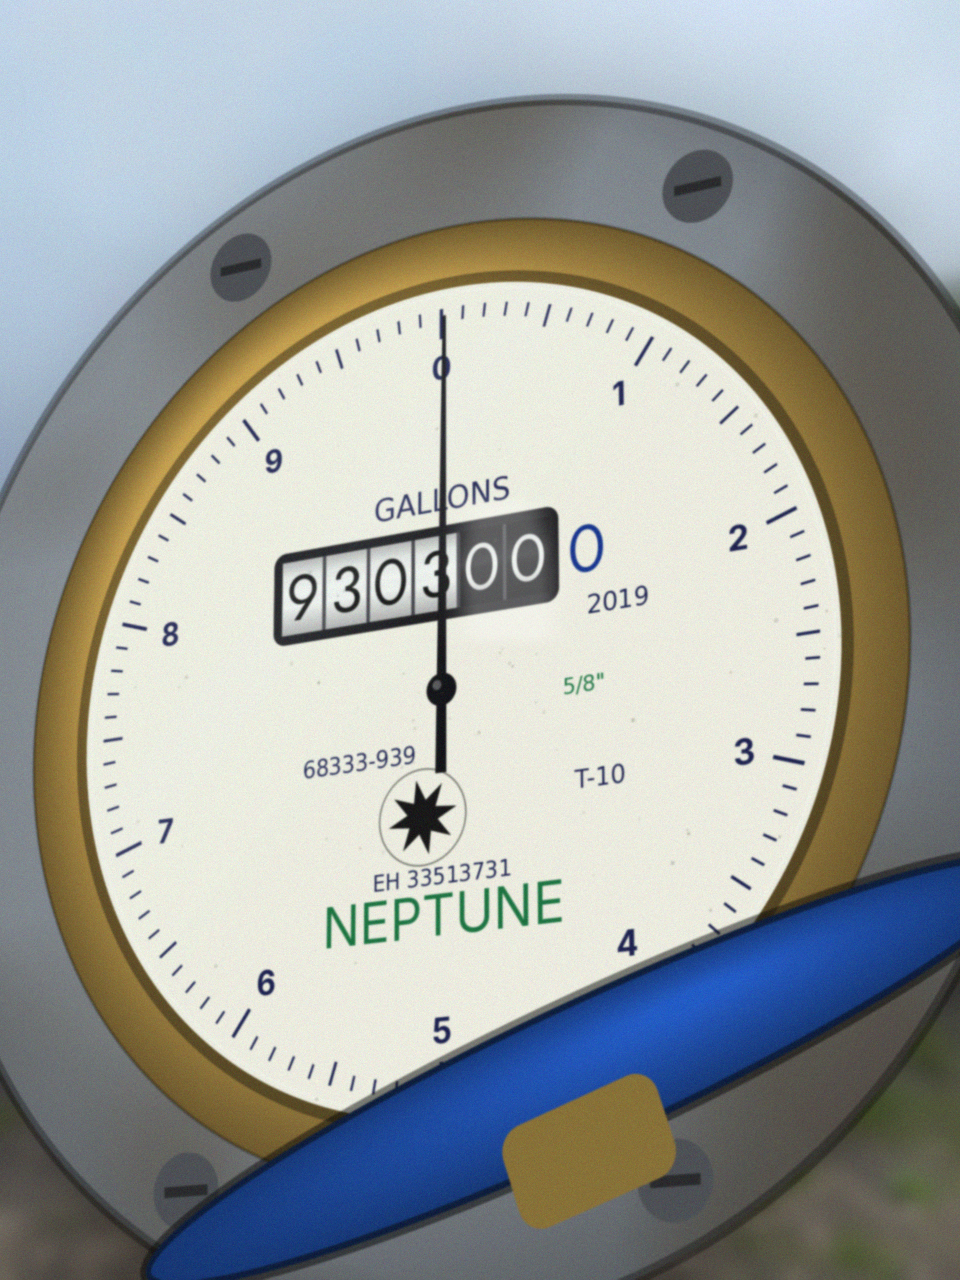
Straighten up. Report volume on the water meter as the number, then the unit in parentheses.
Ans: 9303000.0 (gal)
